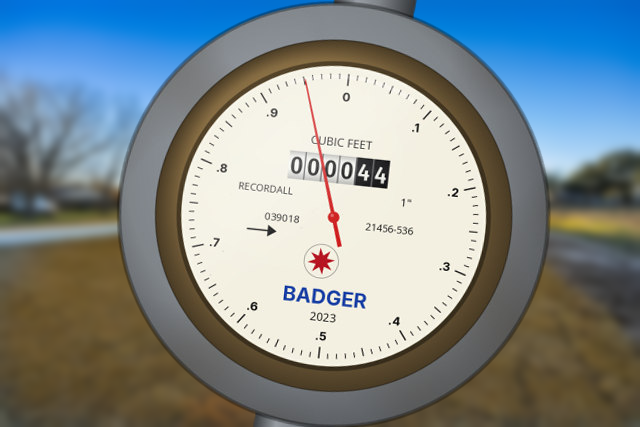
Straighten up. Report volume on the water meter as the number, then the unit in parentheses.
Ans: 43.95 (ft³)
